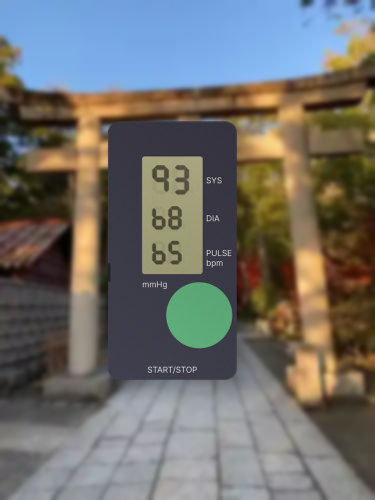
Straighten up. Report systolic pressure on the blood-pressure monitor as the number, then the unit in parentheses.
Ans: 93 (mmHg)
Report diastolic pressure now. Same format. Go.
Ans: 68 (mmHg)
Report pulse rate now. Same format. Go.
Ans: 65 (bpm)
